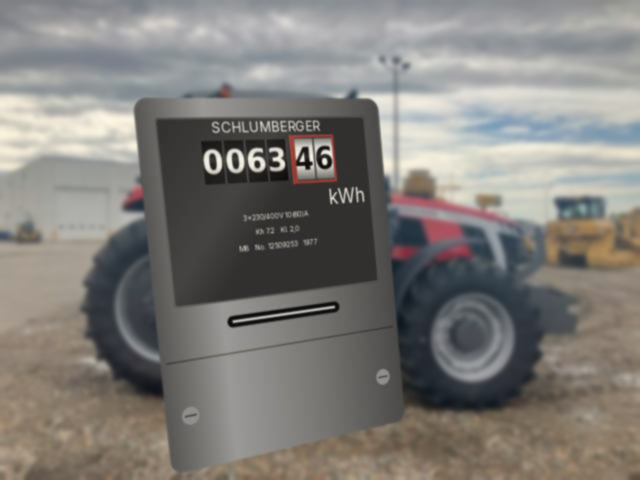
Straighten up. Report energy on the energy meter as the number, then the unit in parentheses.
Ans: 63.46 (kWh)
